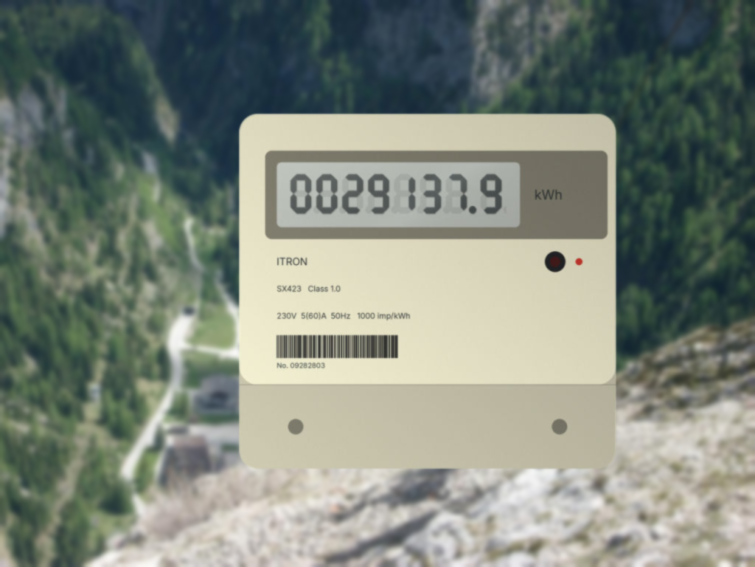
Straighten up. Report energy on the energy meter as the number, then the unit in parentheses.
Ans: 29137.9 (kWh)
